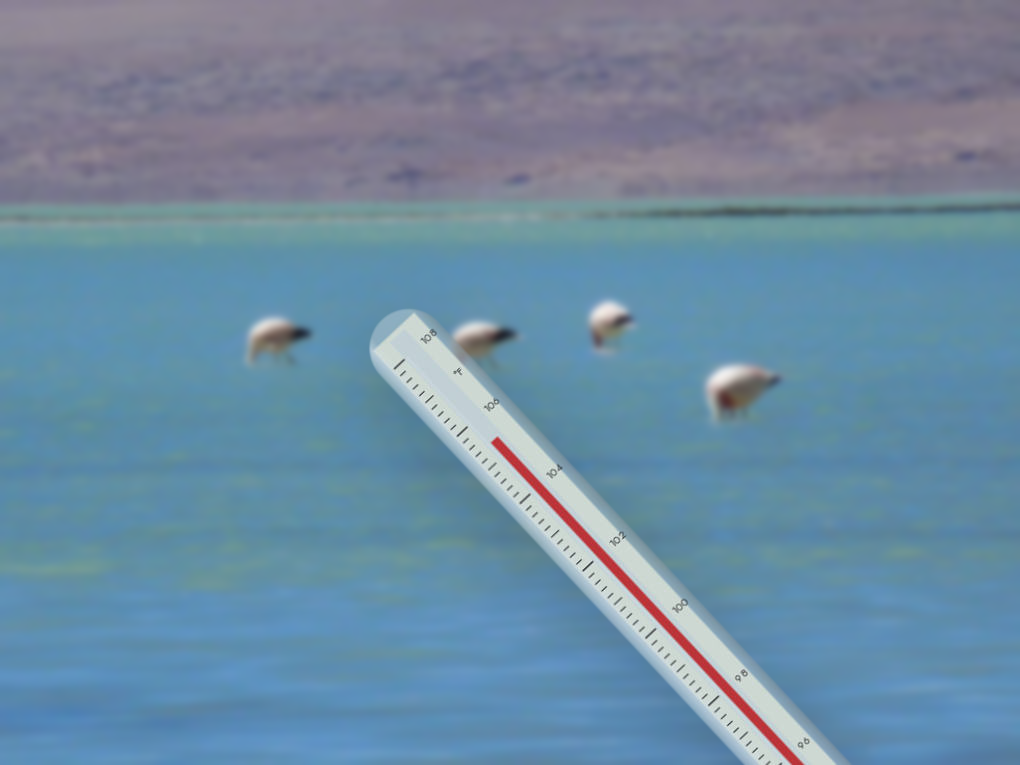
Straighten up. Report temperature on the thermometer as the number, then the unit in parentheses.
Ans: 105.4 (°F)
